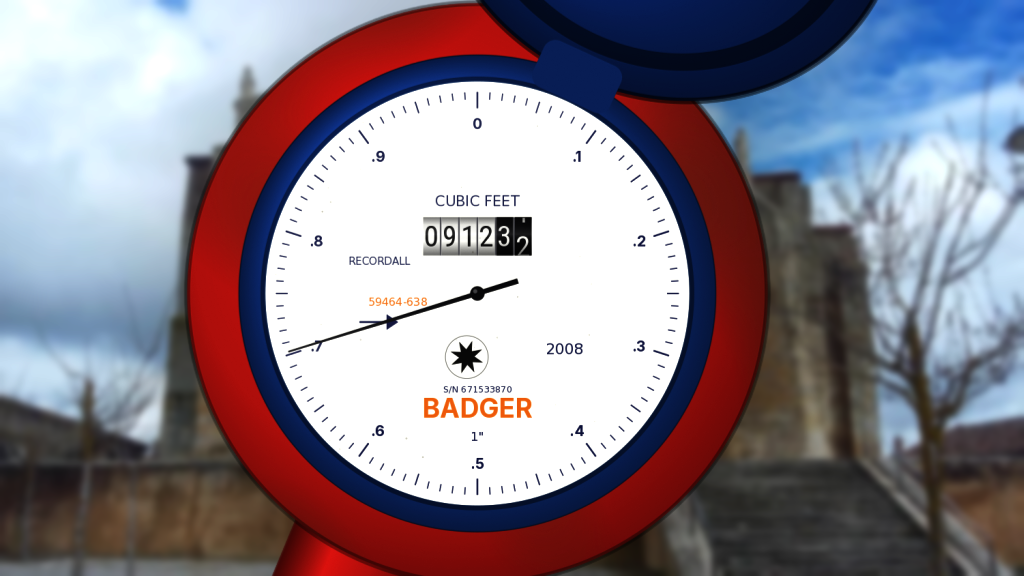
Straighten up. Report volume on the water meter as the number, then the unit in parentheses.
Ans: 91231.70 (ft³)
